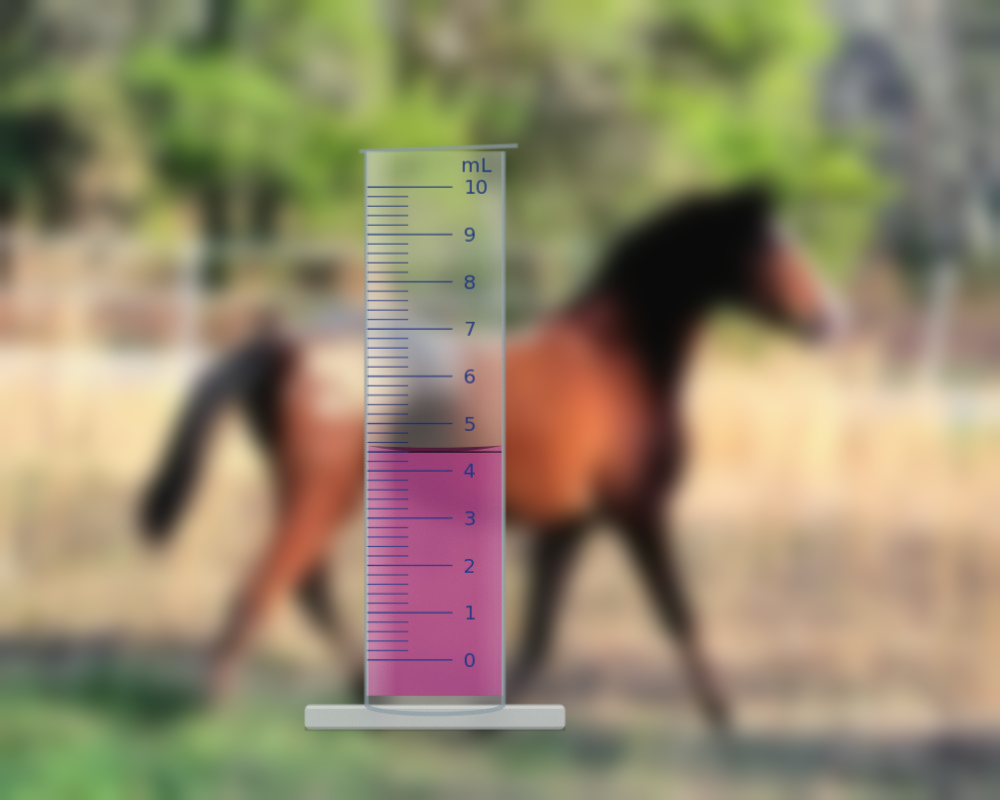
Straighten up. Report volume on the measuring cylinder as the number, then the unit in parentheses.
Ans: 4.4 (mL)
